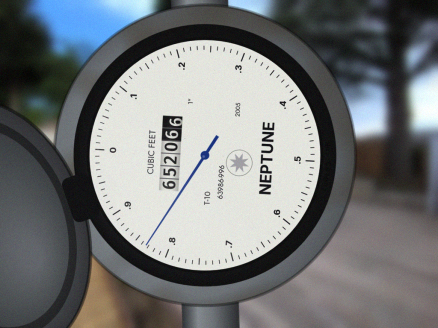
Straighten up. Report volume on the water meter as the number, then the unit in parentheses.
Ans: 652065.83 (ft³)
